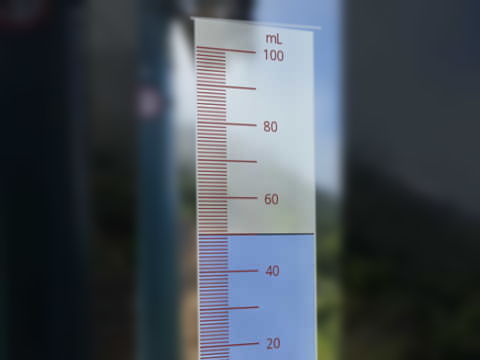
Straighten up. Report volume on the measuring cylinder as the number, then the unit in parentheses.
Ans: 50 (mL)
